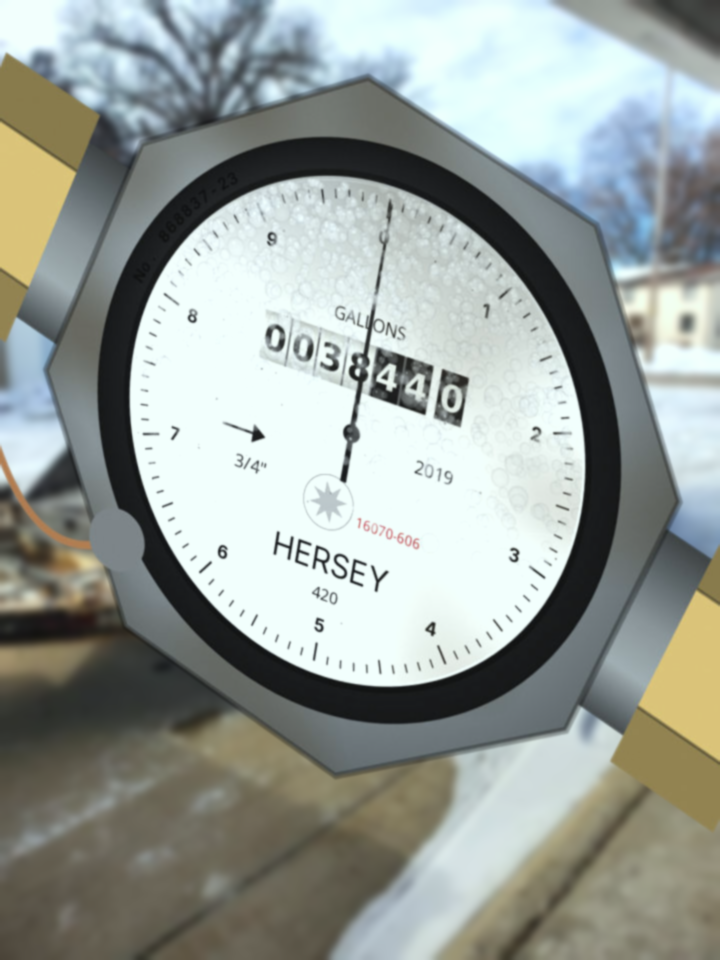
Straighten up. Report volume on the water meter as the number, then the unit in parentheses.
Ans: 38440.0 (gal)
